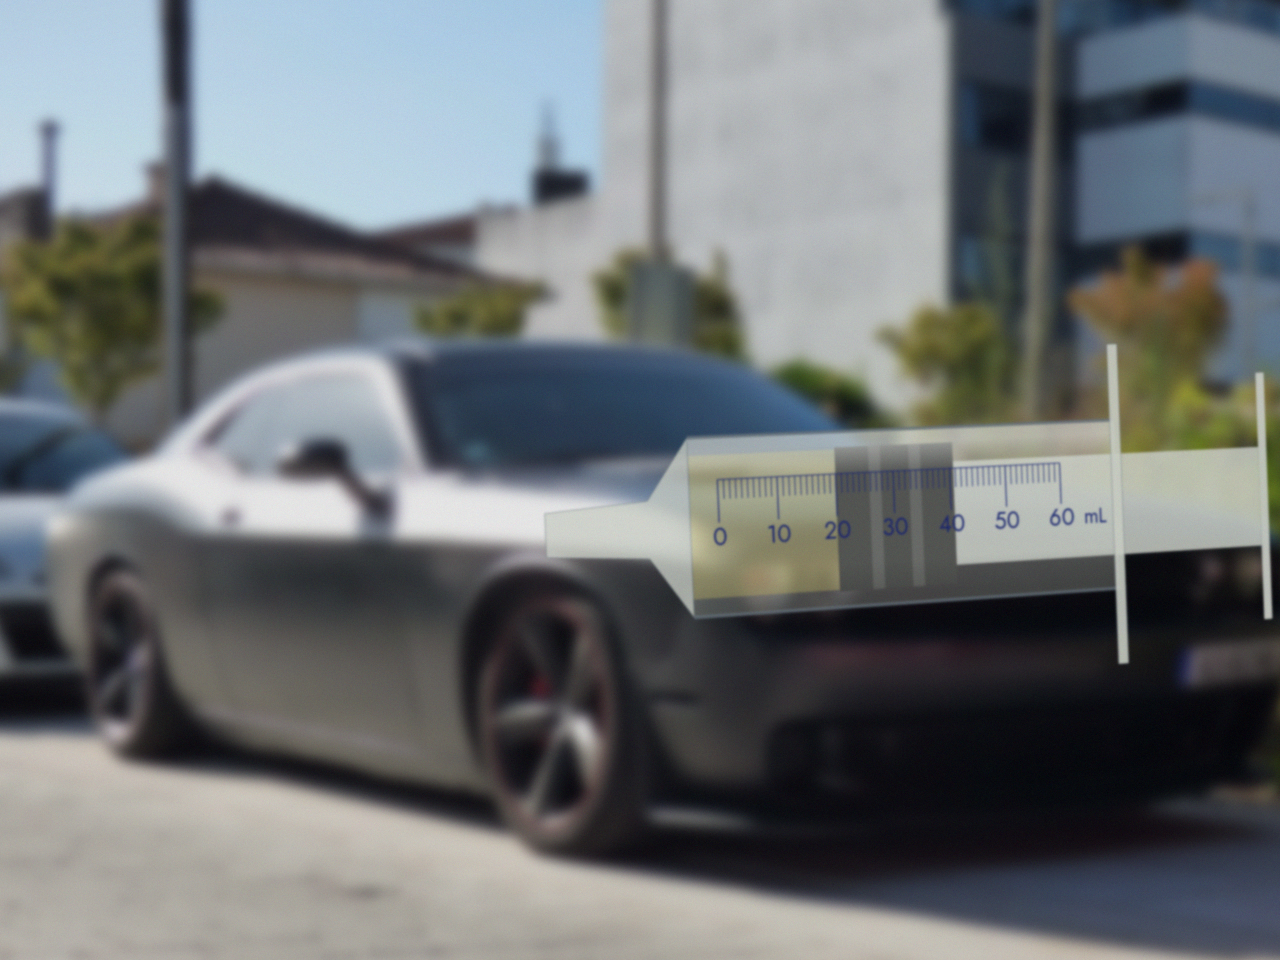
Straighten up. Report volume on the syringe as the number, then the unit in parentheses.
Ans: 20 (mL)
